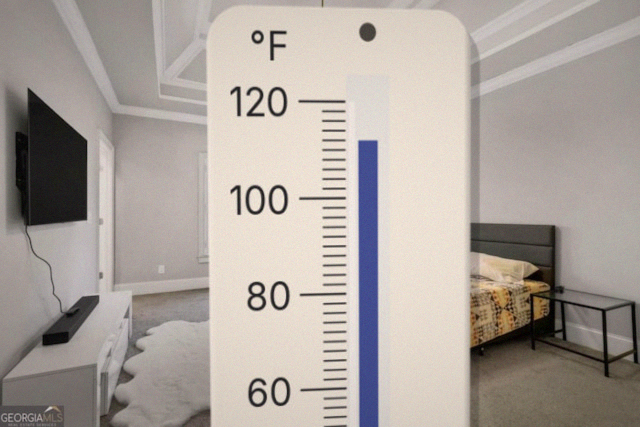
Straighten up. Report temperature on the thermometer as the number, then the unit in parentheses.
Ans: 112 (°F)
